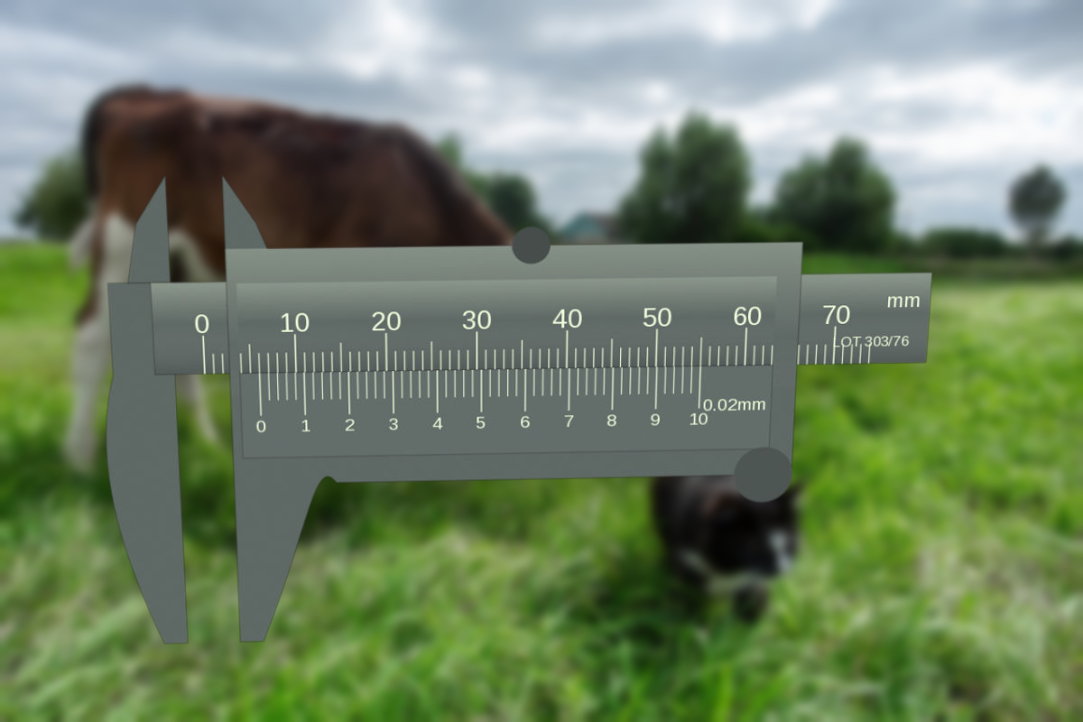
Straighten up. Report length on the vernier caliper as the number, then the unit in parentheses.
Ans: 6.0 (mm)
